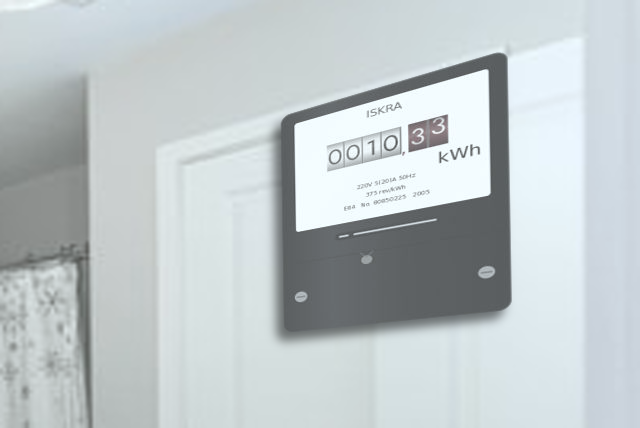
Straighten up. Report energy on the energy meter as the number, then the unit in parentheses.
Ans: 10.33 (kWh)
